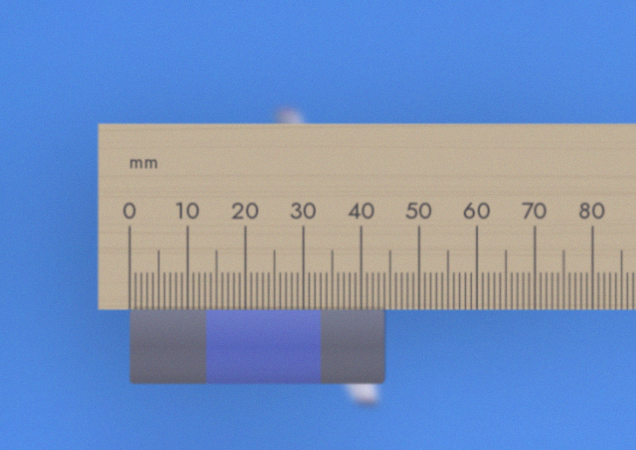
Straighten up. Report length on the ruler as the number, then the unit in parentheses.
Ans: 44 (mm)
